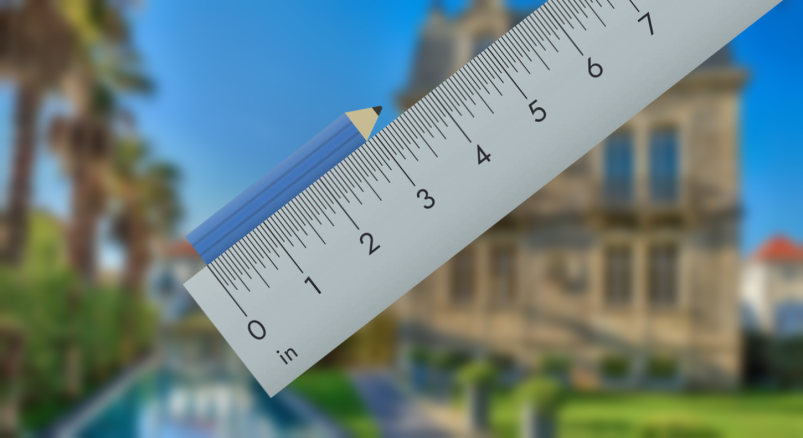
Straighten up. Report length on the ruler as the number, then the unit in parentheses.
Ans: 3.3125 (in)
